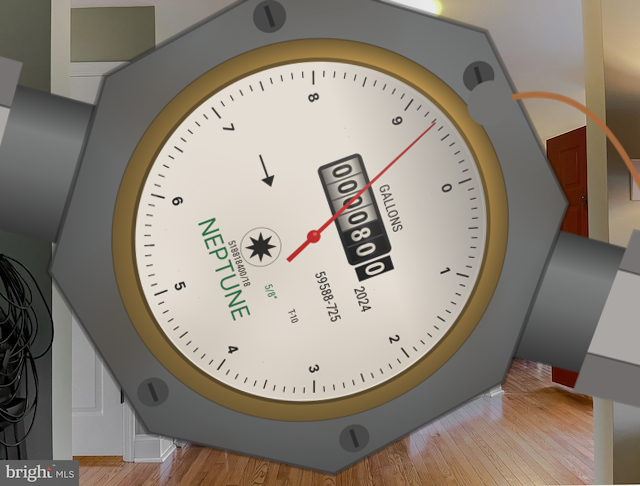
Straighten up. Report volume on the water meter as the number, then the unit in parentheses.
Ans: 799.3 (gal)
